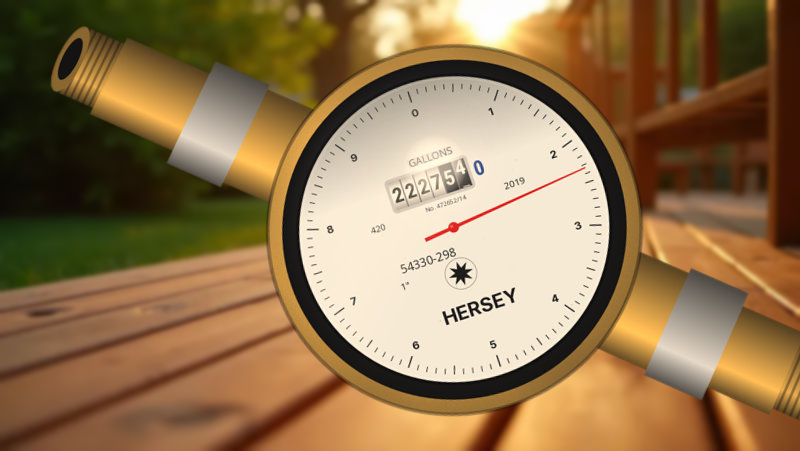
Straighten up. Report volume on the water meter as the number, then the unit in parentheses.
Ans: 2227542.3 (gal)
